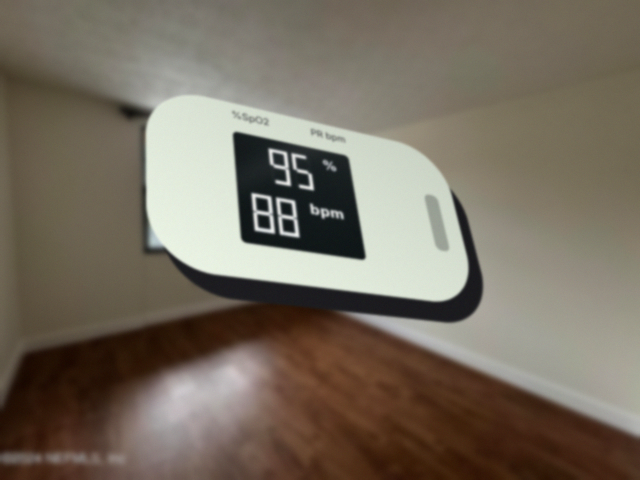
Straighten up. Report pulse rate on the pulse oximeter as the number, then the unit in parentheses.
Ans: 88 (bpm)
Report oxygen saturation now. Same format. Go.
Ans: 95 (%)
